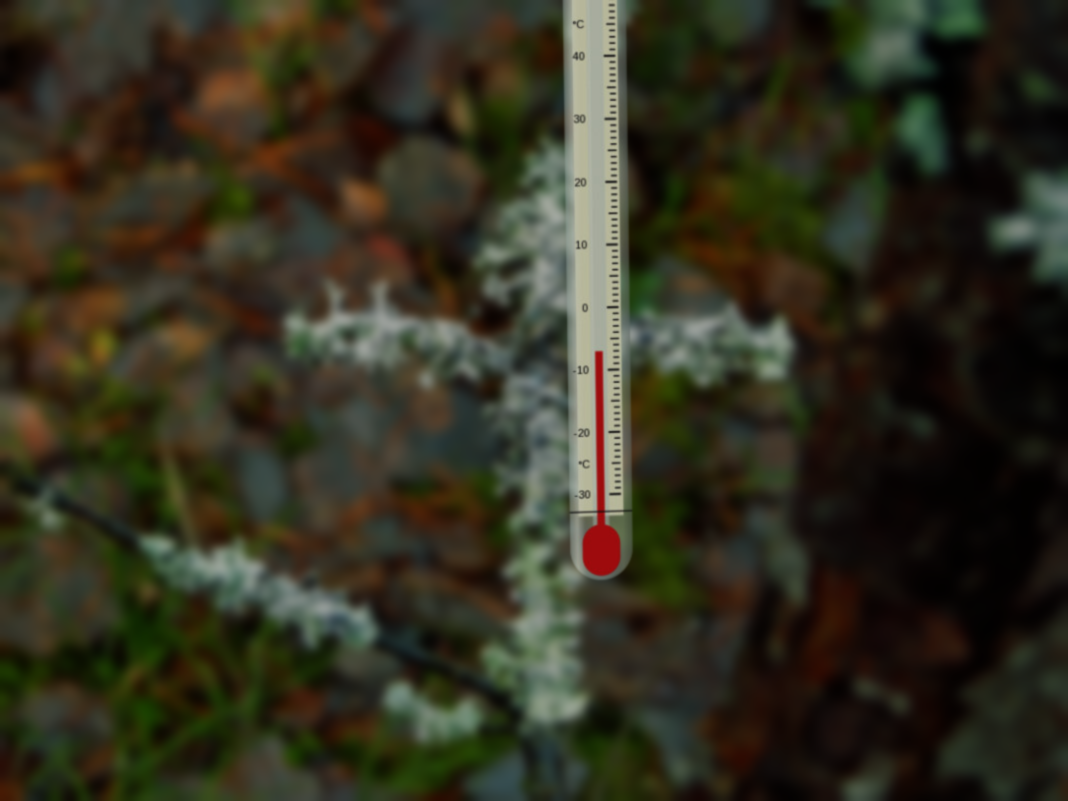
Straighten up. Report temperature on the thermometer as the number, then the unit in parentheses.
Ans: -7 (°C)
